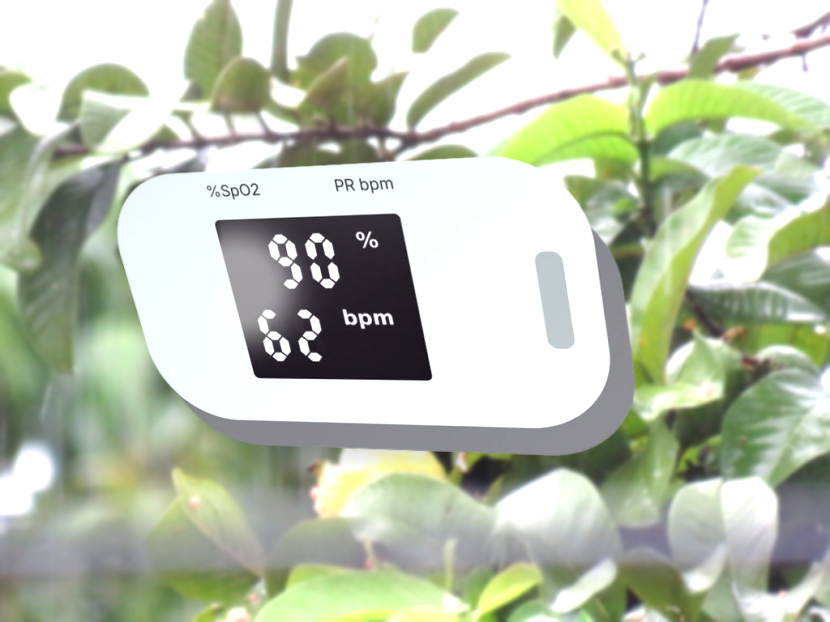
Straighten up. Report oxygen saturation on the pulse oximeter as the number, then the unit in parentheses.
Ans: 90 (%)
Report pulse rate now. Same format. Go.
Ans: 62 (bpm)
